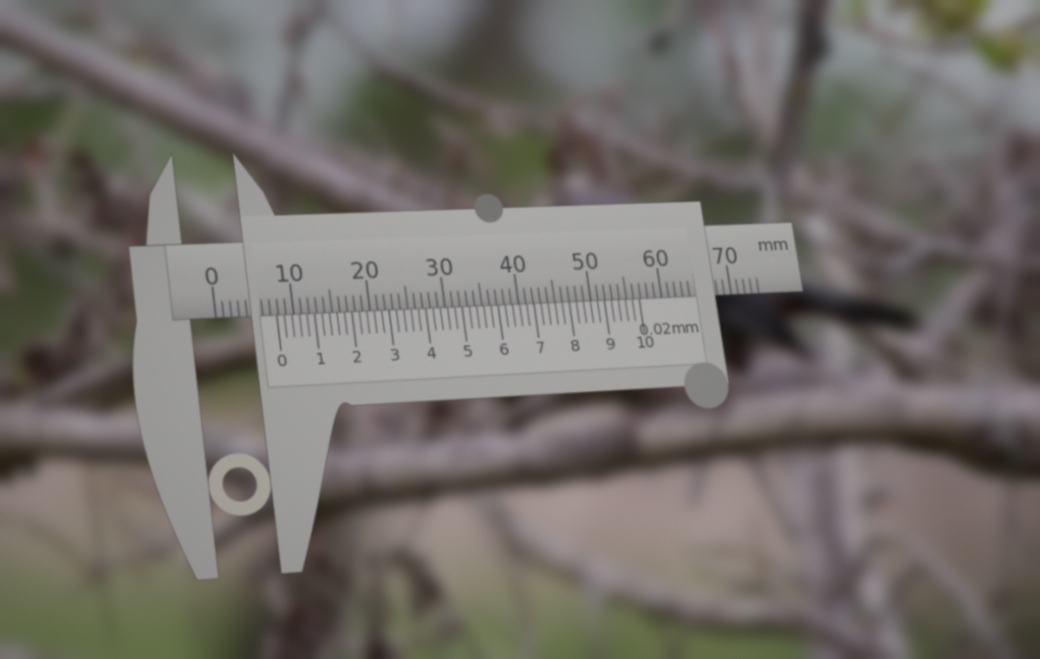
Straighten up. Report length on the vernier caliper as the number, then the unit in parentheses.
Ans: 7.8 (mm)
